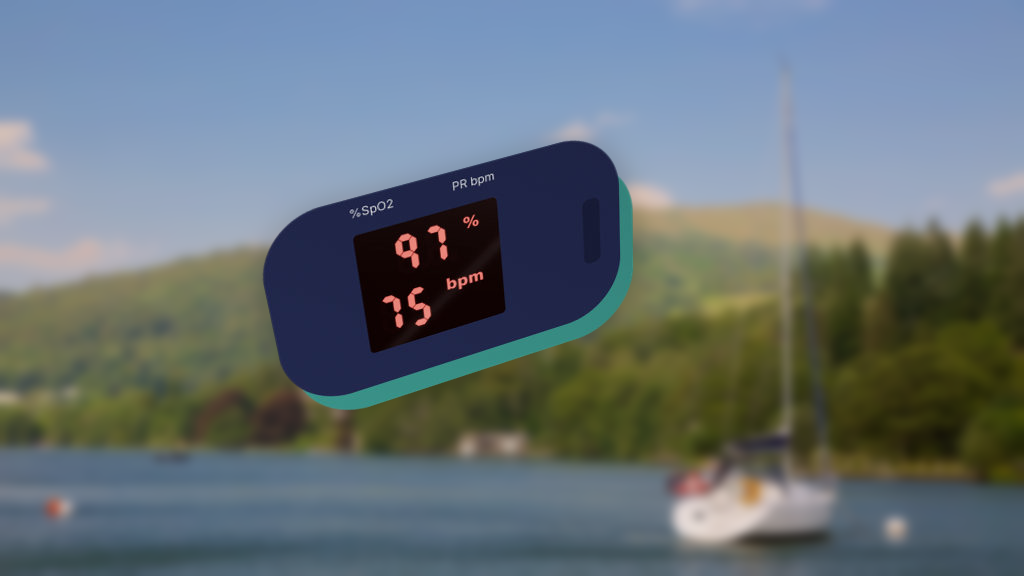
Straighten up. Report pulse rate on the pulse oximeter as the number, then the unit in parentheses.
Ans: 75 (bpm)
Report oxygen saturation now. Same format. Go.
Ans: 97 (%)
